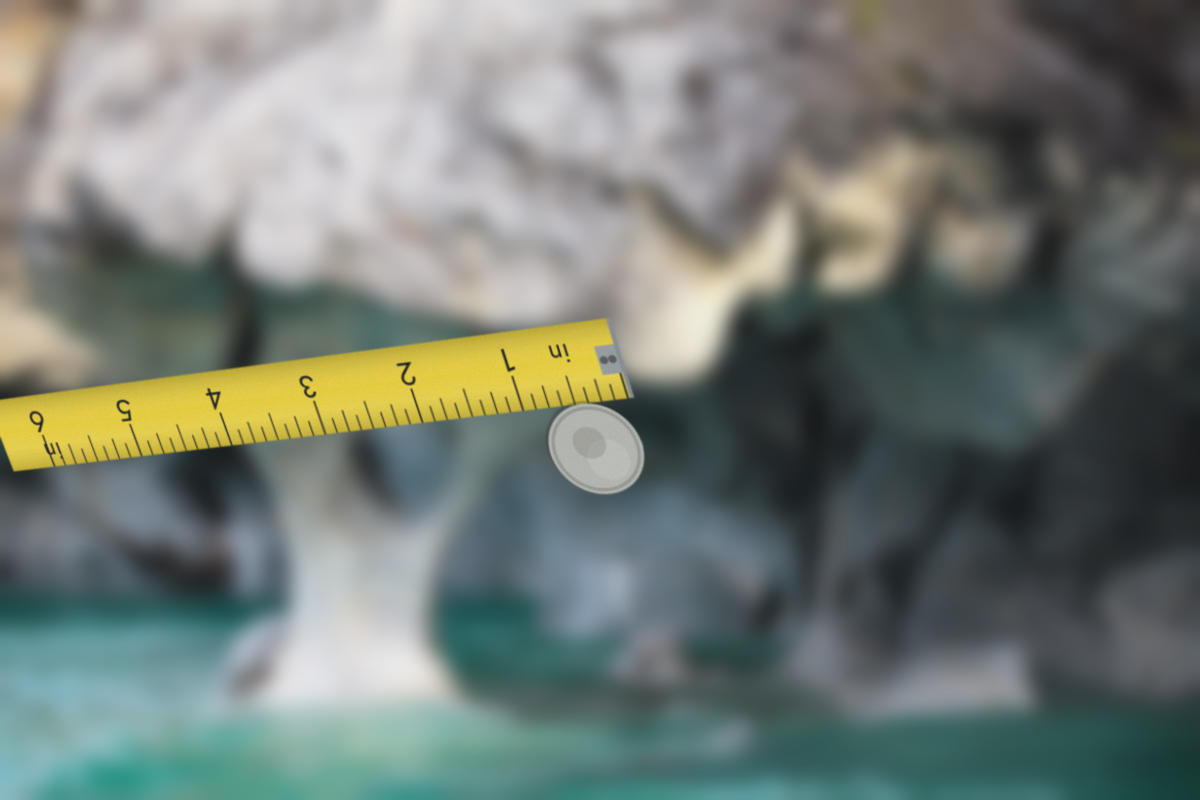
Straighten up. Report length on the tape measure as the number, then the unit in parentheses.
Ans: 0.875 (in)
